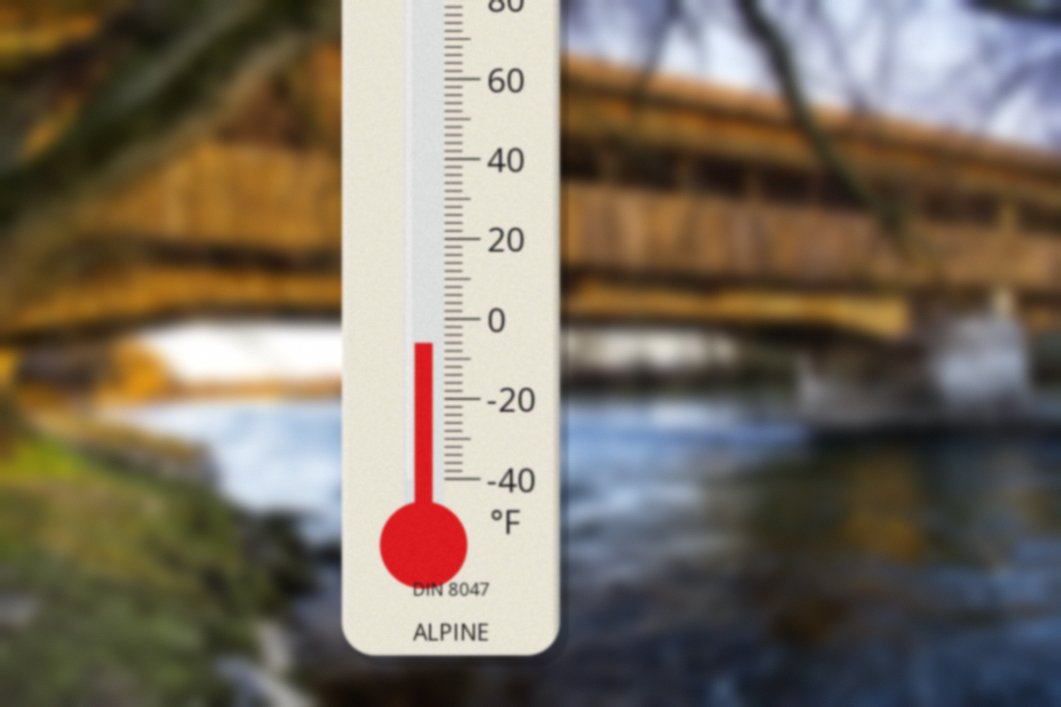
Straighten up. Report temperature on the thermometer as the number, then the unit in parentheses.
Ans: -6 (°F)
